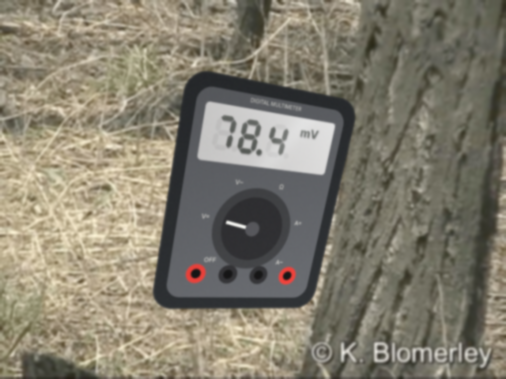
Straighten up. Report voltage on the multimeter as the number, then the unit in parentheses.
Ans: 78.4 (mV)
